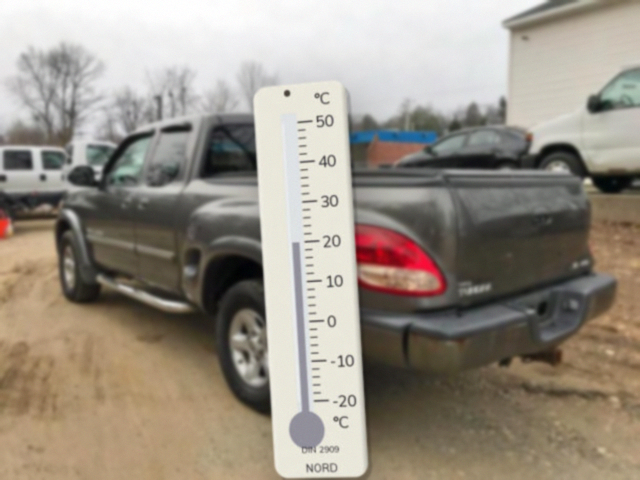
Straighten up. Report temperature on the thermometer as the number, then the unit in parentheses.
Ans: 20 (°C)
